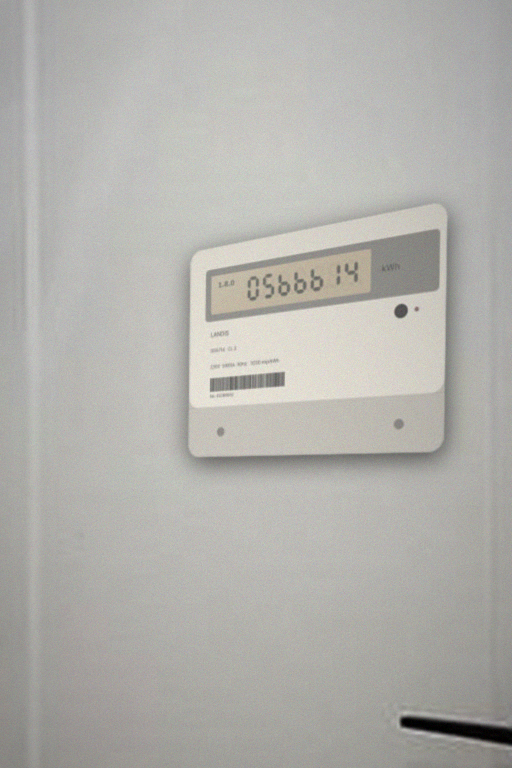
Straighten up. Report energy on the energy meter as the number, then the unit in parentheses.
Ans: 566614 (kWh)
